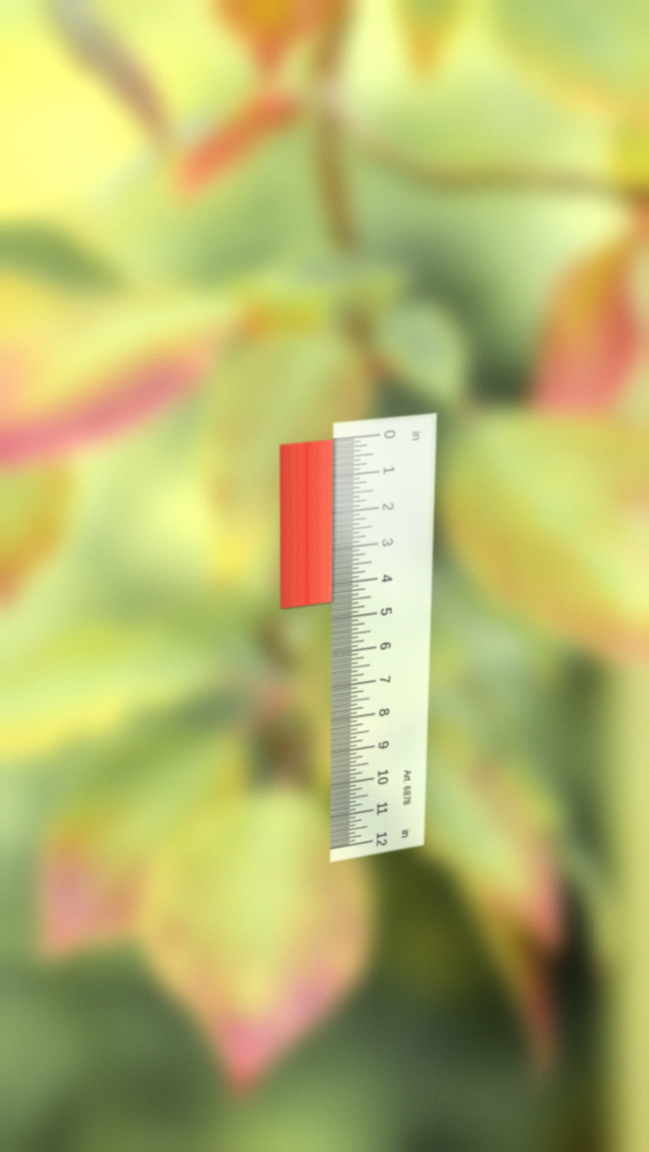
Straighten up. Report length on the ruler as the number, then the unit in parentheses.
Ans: 4.5 (in)
